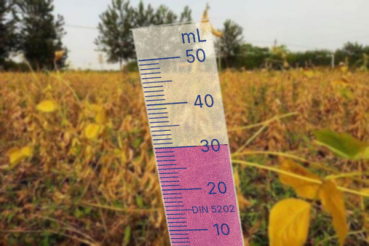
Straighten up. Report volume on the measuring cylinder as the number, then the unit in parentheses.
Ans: 30 (mL)
